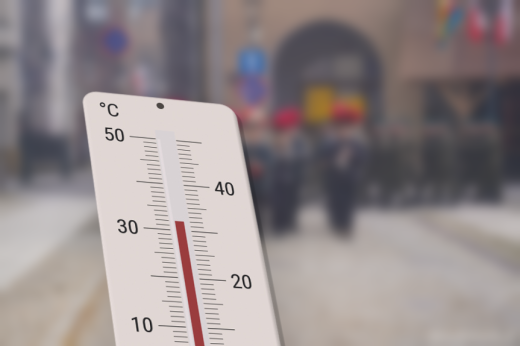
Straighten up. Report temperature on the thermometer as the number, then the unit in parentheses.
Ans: 32 (°C)
